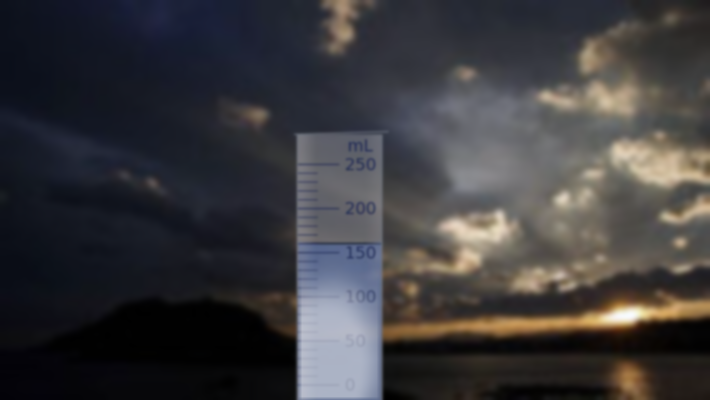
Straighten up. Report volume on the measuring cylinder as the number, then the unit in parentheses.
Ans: 160 (mL)
